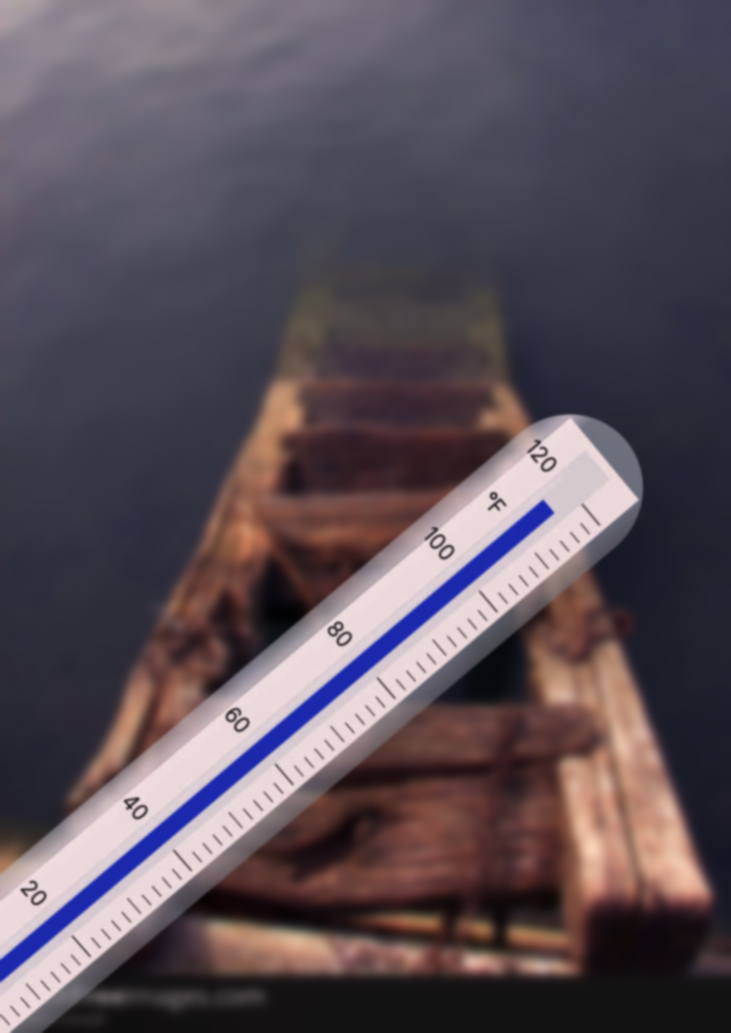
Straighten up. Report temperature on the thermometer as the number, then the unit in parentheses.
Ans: 116 (°F)
